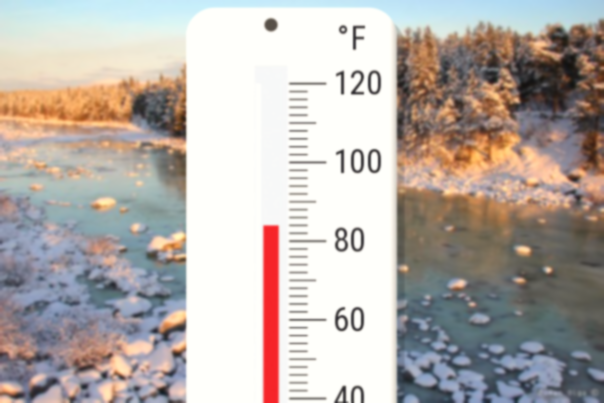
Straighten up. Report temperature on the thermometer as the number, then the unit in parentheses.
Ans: 84 (°F)
